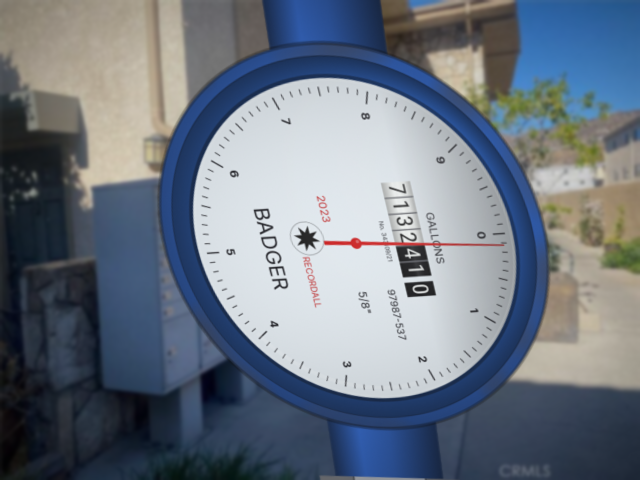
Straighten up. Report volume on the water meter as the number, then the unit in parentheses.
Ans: 7132410.1 (gal)
